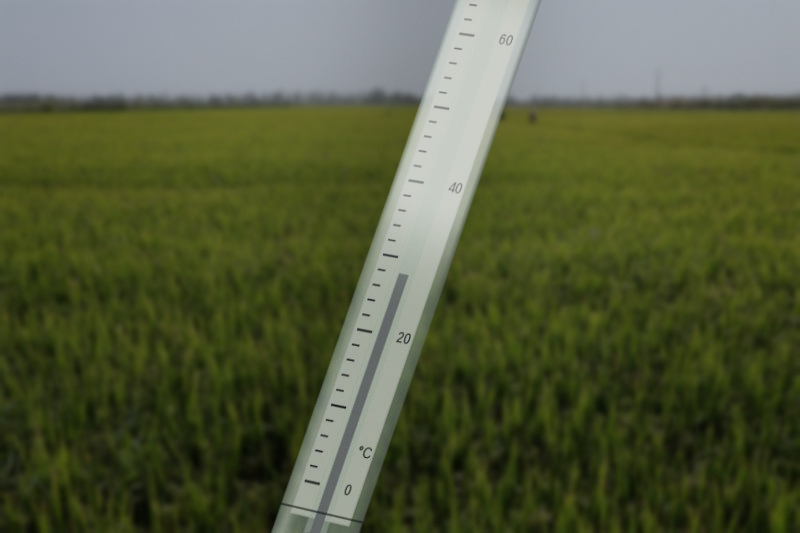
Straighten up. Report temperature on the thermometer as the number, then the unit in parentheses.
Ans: 28 (°C)
